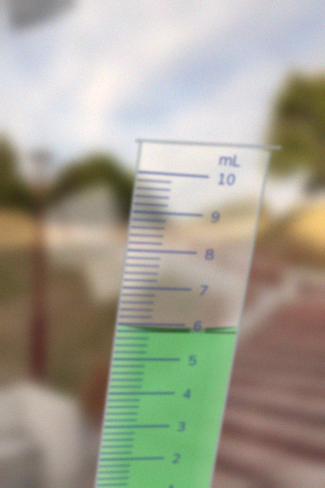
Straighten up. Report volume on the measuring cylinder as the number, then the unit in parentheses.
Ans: 5.8 (mL)
